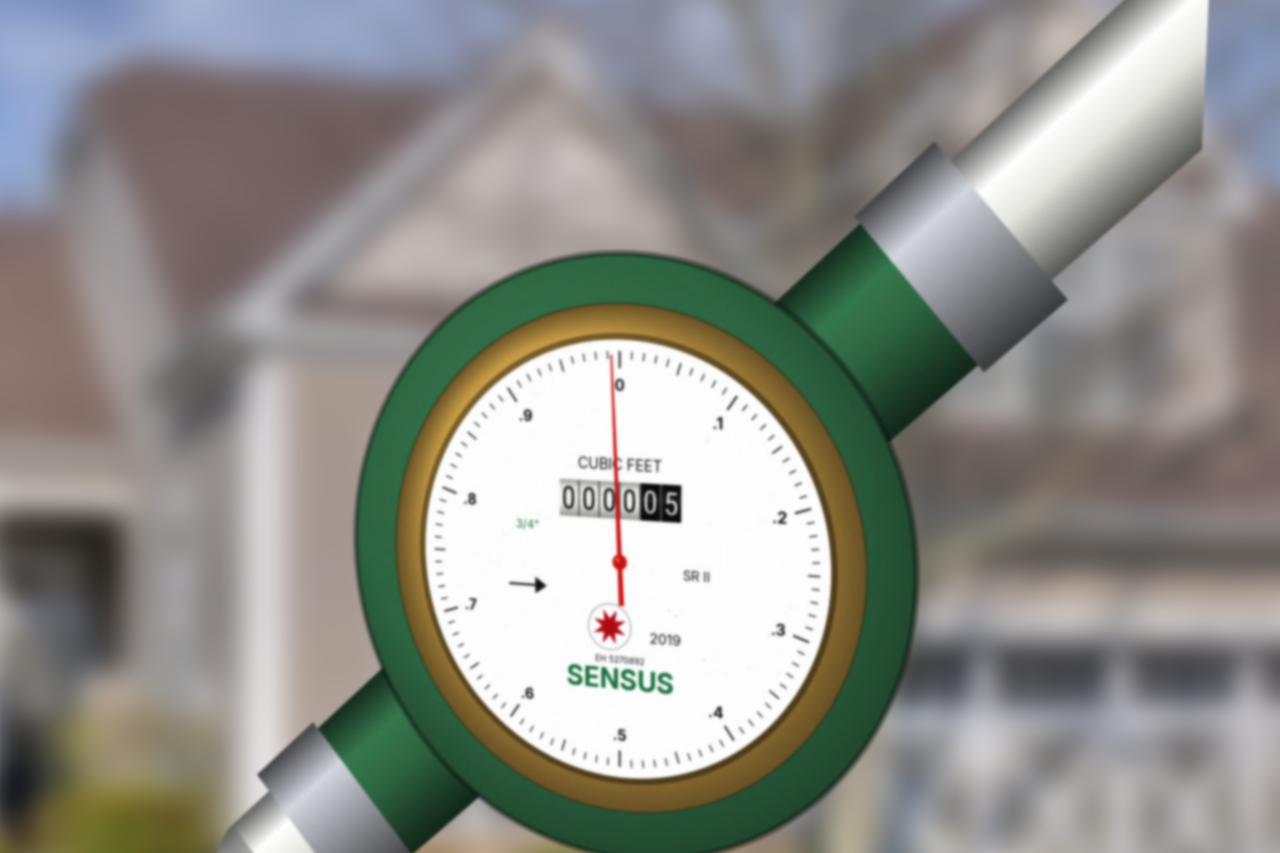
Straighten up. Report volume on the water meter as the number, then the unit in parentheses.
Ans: 4.99 (ft³)
